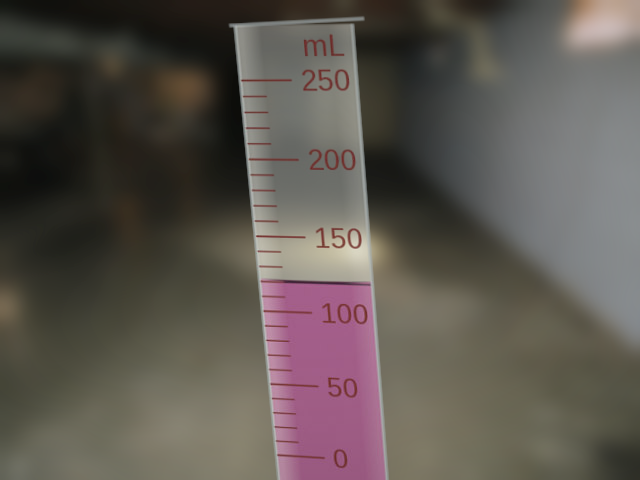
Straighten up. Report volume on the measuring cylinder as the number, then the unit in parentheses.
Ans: 120 (mL)
